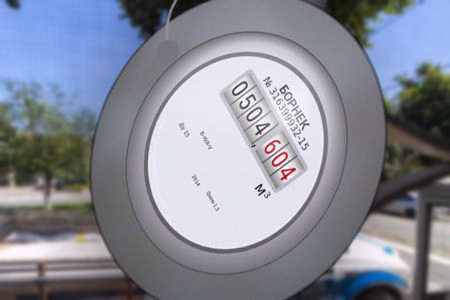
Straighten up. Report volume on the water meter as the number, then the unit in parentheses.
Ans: 504.604 (m³)
